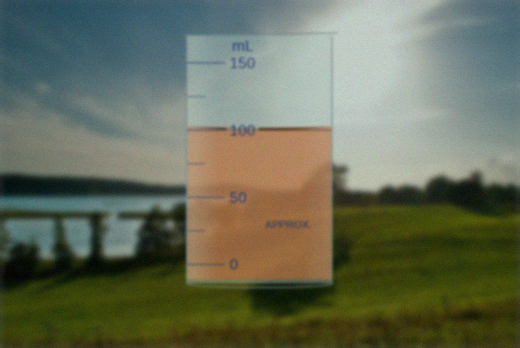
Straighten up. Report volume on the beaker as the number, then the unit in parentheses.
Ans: 100 (mL)
